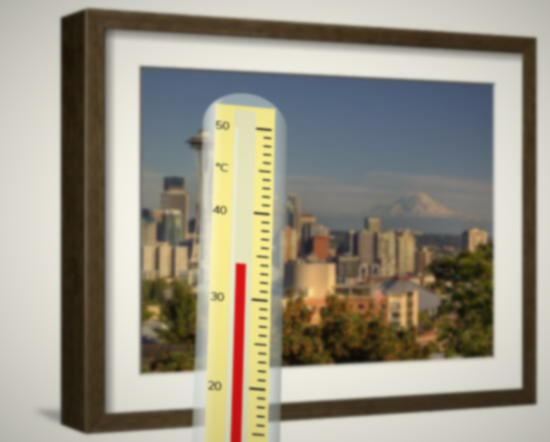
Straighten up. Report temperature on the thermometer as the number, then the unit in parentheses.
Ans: 34 (°C)
